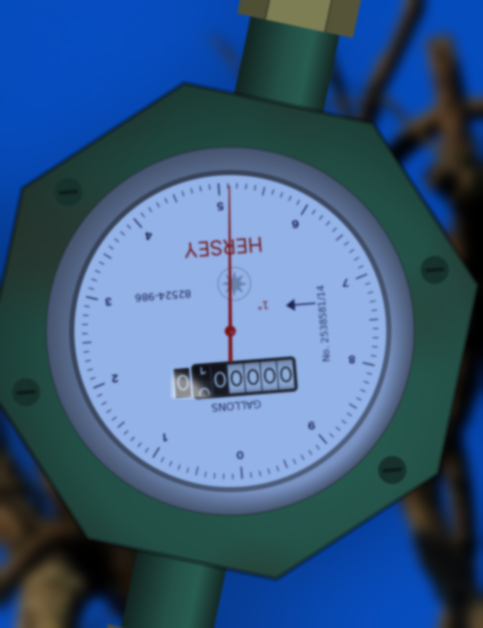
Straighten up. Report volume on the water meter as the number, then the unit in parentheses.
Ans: 5.1 (gal)
